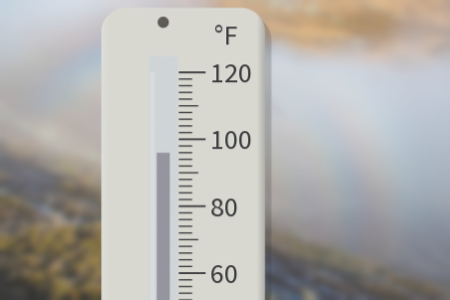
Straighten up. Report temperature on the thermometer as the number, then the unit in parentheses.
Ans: 96 (°F)
